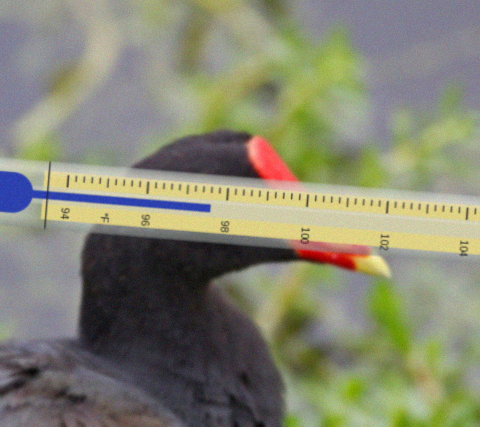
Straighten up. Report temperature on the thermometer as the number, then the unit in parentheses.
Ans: 97.6 (°F)
